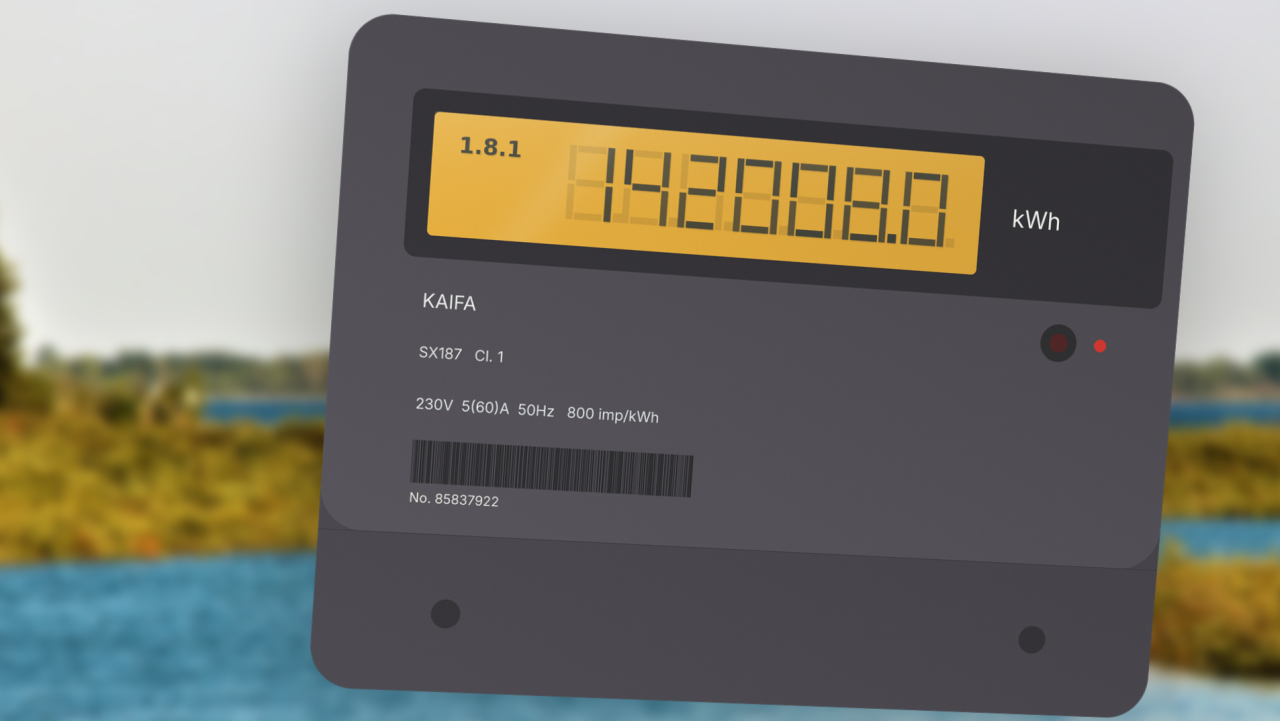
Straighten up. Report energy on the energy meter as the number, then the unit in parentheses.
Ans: 142008.0 (kWh)
